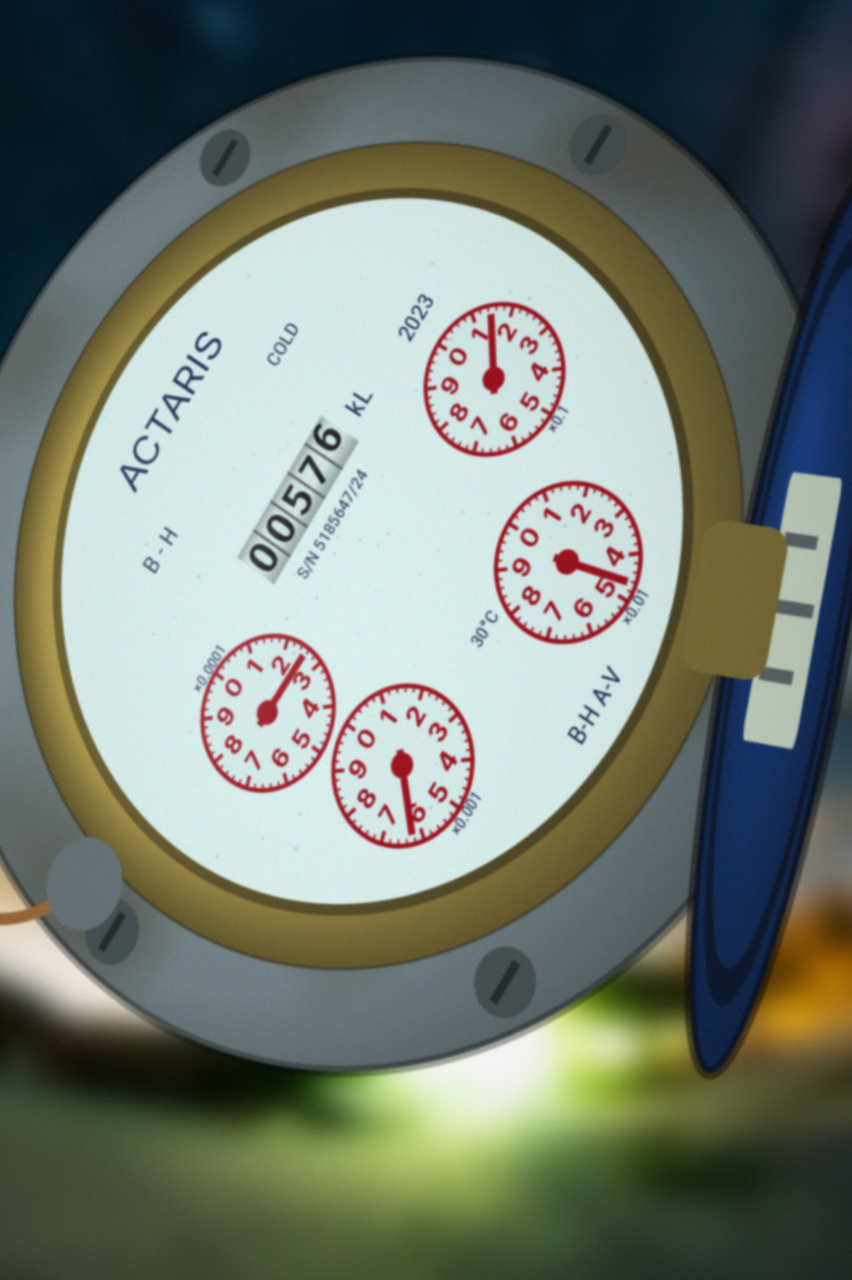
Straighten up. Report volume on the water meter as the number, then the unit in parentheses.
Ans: 576.1462 (kL)
